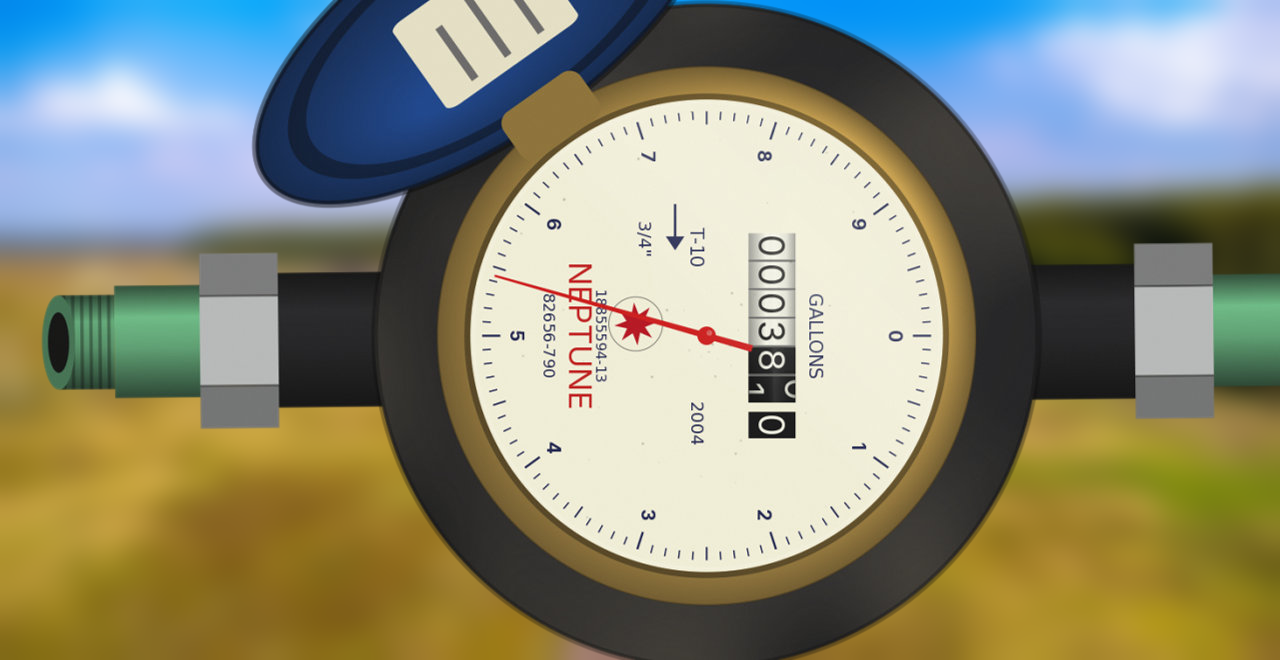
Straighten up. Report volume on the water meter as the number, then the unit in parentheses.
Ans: 3805.4 (gal)
